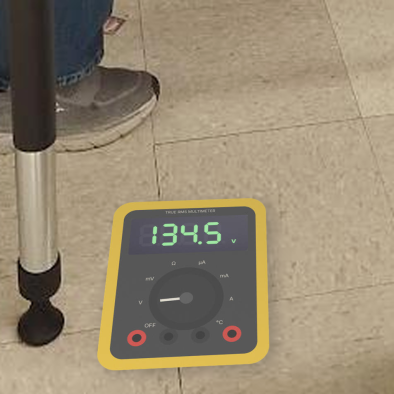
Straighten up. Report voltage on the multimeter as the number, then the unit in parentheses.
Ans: 134.5 (V)
